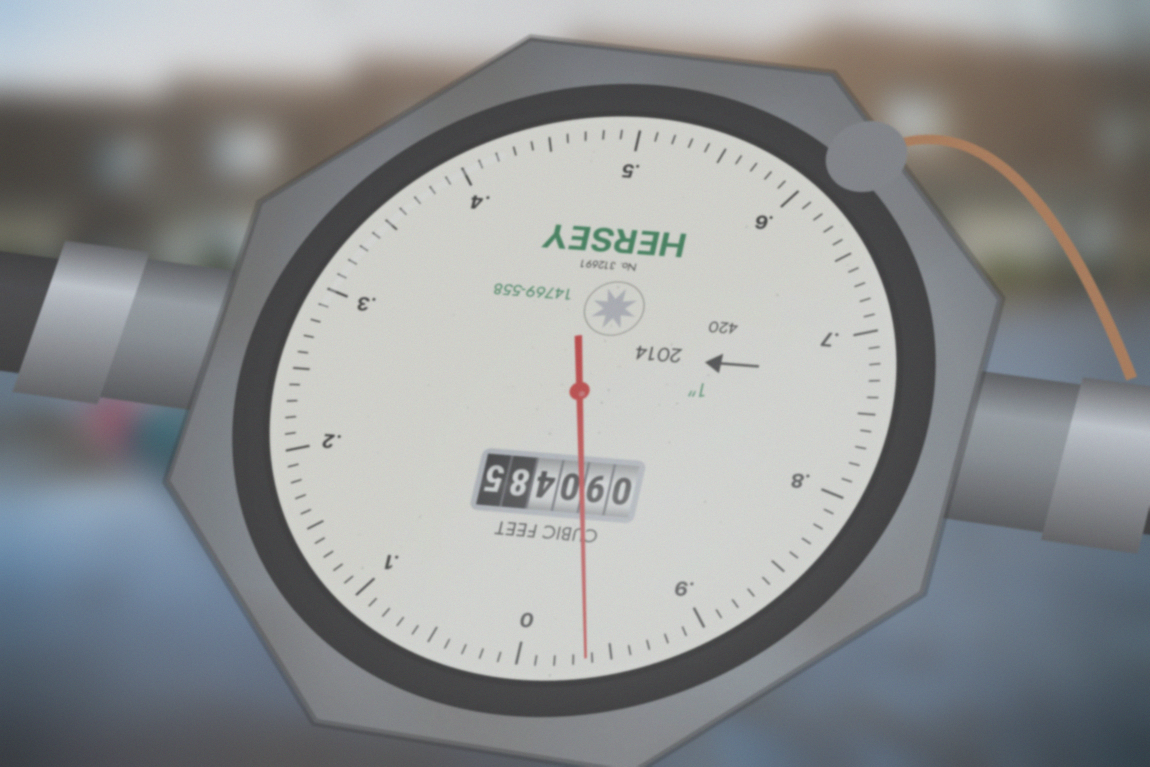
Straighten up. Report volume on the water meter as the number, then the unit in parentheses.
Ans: 90484.96 (ft³)
